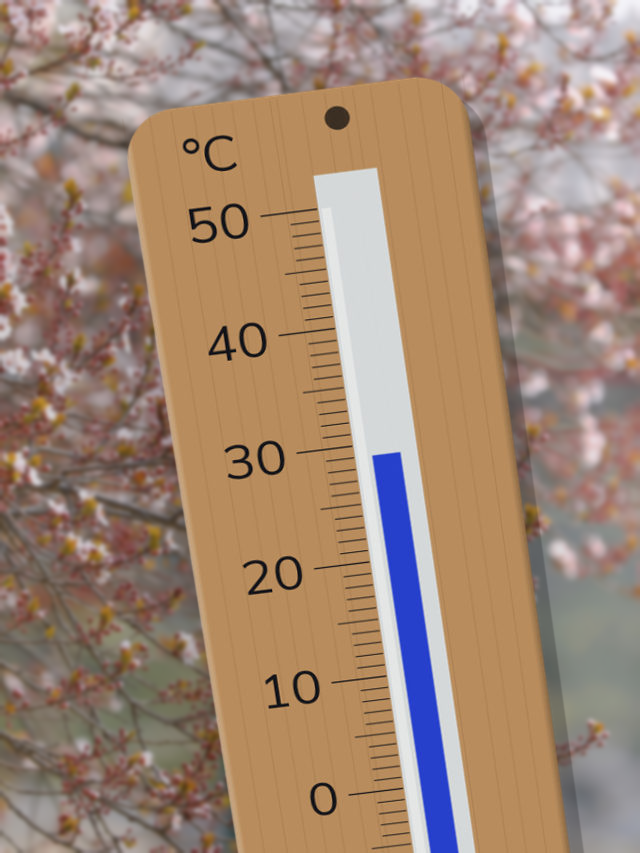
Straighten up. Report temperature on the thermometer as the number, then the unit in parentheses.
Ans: 29 (°C)
